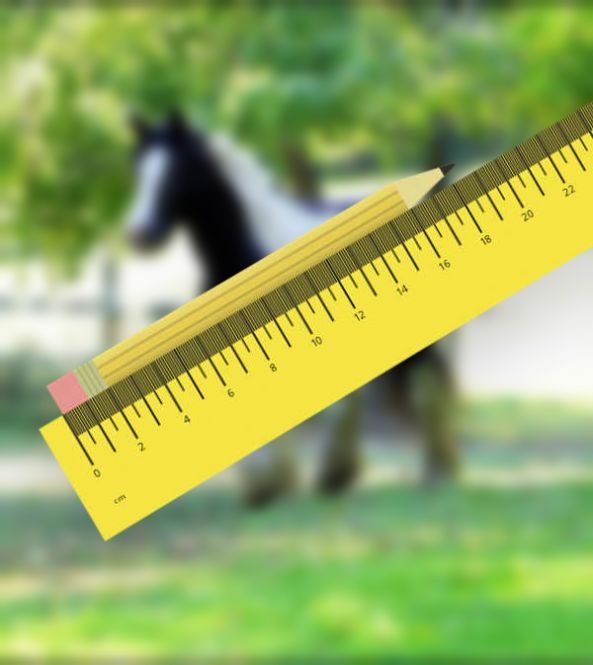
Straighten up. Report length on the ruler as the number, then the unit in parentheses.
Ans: 18.5 (cm)
